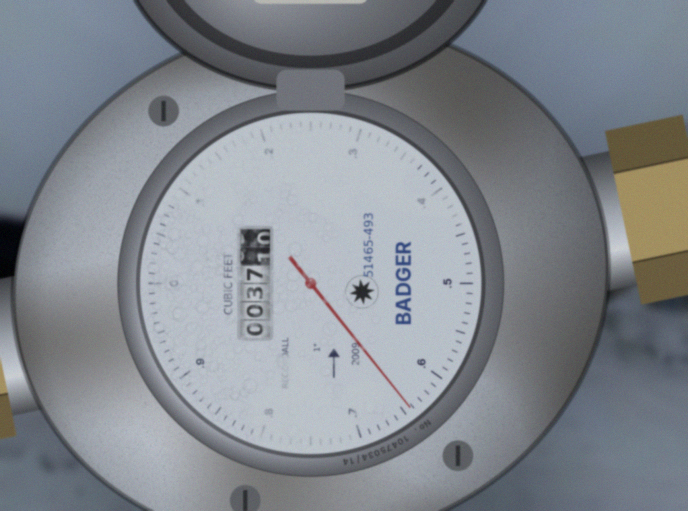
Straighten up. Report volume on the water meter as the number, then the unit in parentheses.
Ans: 3709.64 (ft³)
